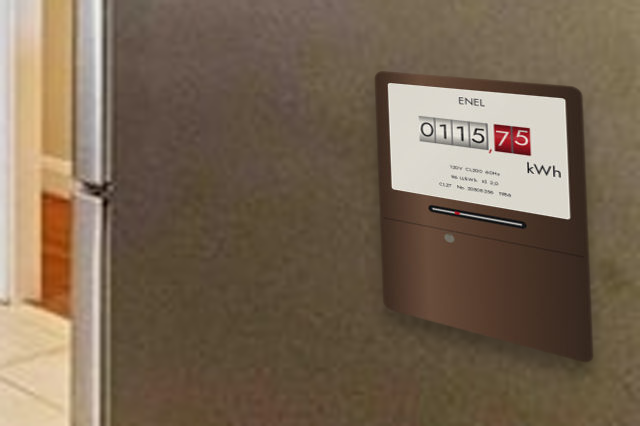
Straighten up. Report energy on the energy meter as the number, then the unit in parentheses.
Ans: 115.75 (kWh)
